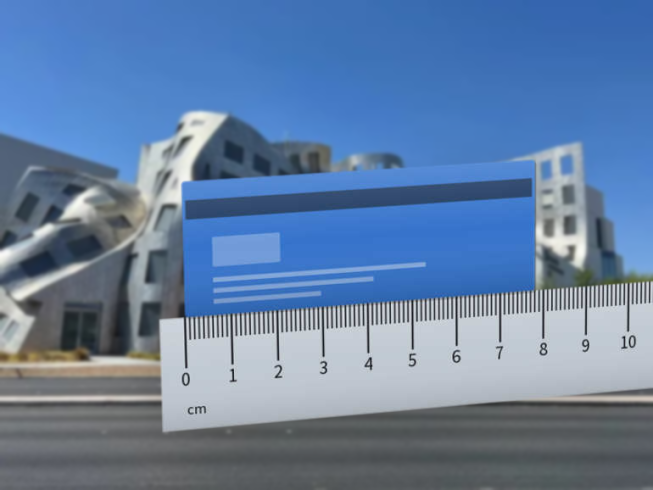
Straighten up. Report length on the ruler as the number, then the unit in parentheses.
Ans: 7.8 (cm)
